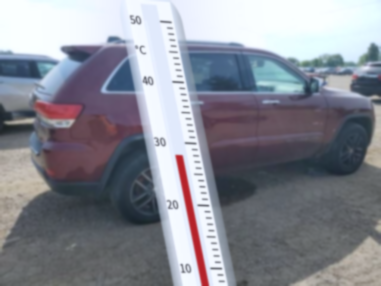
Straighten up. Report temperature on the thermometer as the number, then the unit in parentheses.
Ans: 28 (°C)
